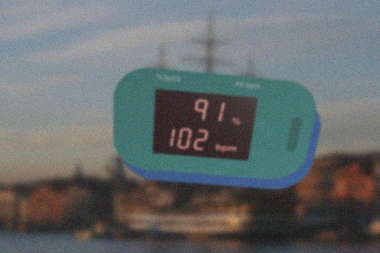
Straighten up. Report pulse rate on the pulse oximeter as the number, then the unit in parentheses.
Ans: 102 (bpm)
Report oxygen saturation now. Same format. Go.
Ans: 91 (%)
